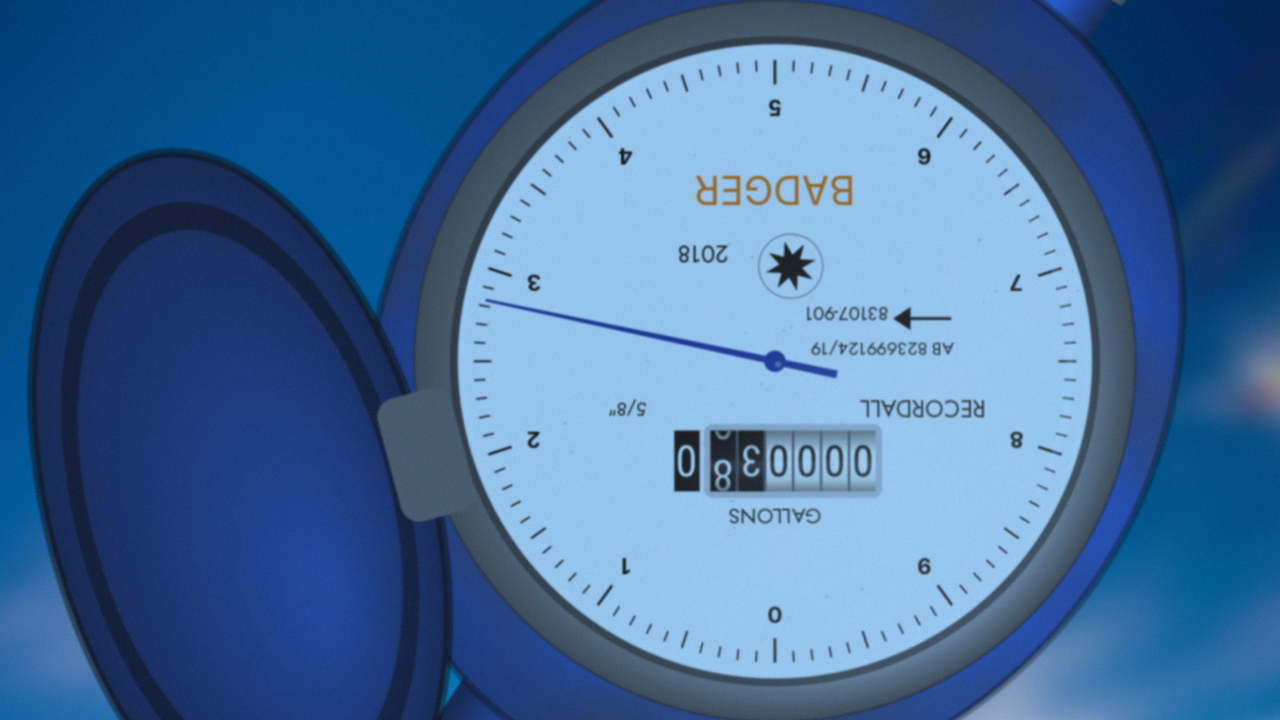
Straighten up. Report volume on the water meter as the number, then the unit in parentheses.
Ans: 382.8 (gal)
